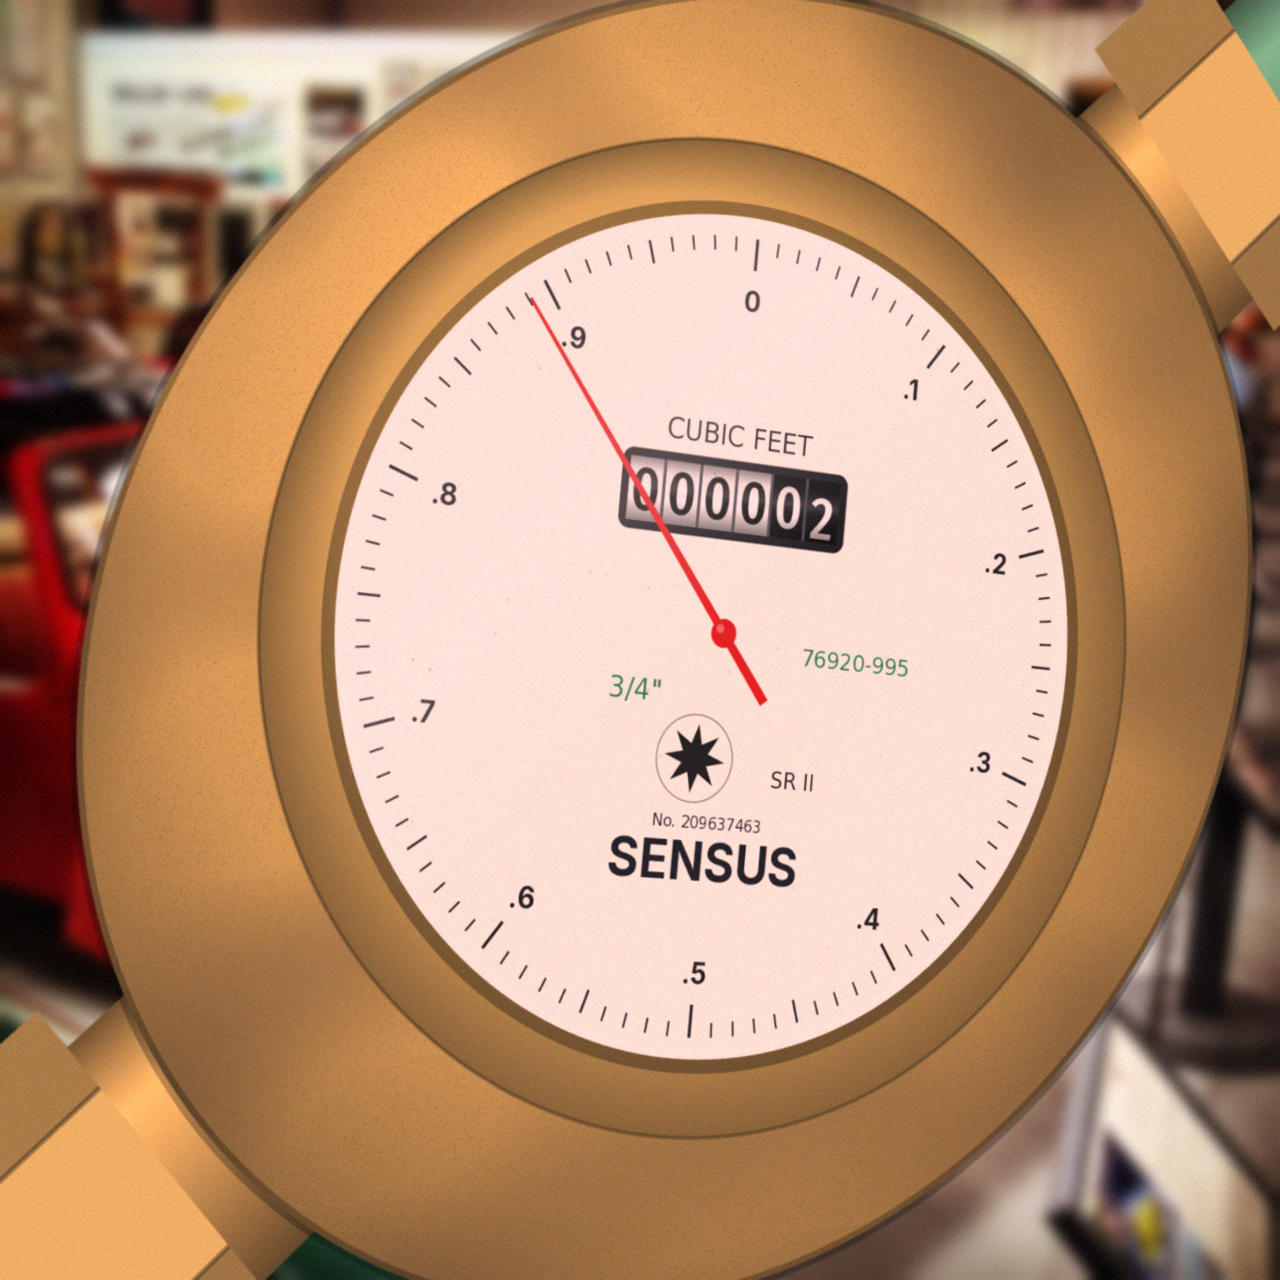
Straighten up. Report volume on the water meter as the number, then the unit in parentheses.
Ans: 1.89 (ft³)
